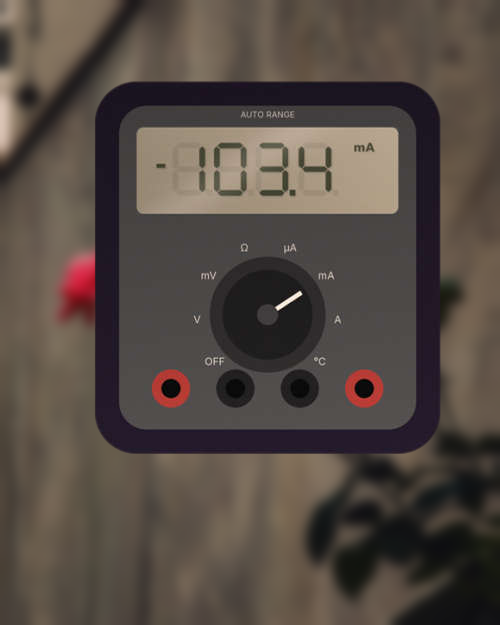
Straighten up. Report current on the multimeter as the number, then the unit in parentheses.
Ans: -103.4 (mA)
